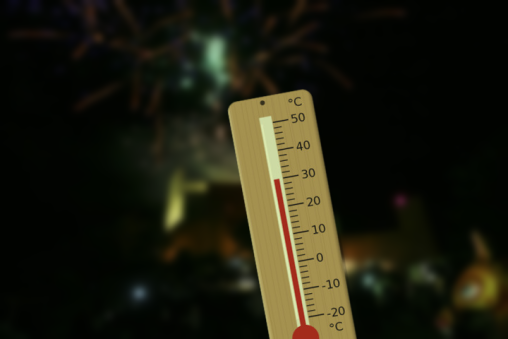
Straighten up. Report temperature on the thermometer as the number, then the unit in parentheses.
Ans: 30 (°C)
